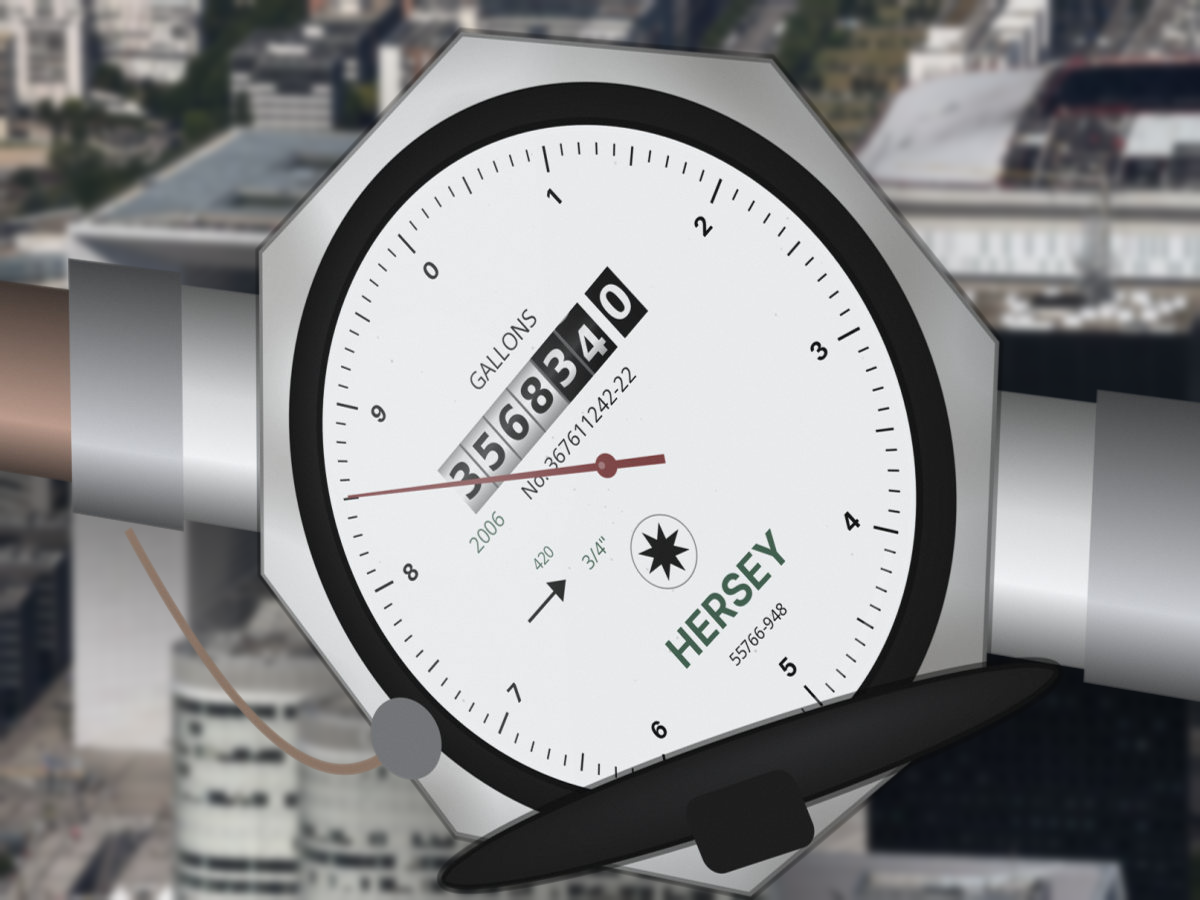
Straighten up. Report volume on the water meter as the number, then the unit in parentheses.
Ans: 3568338.5 (gal)
